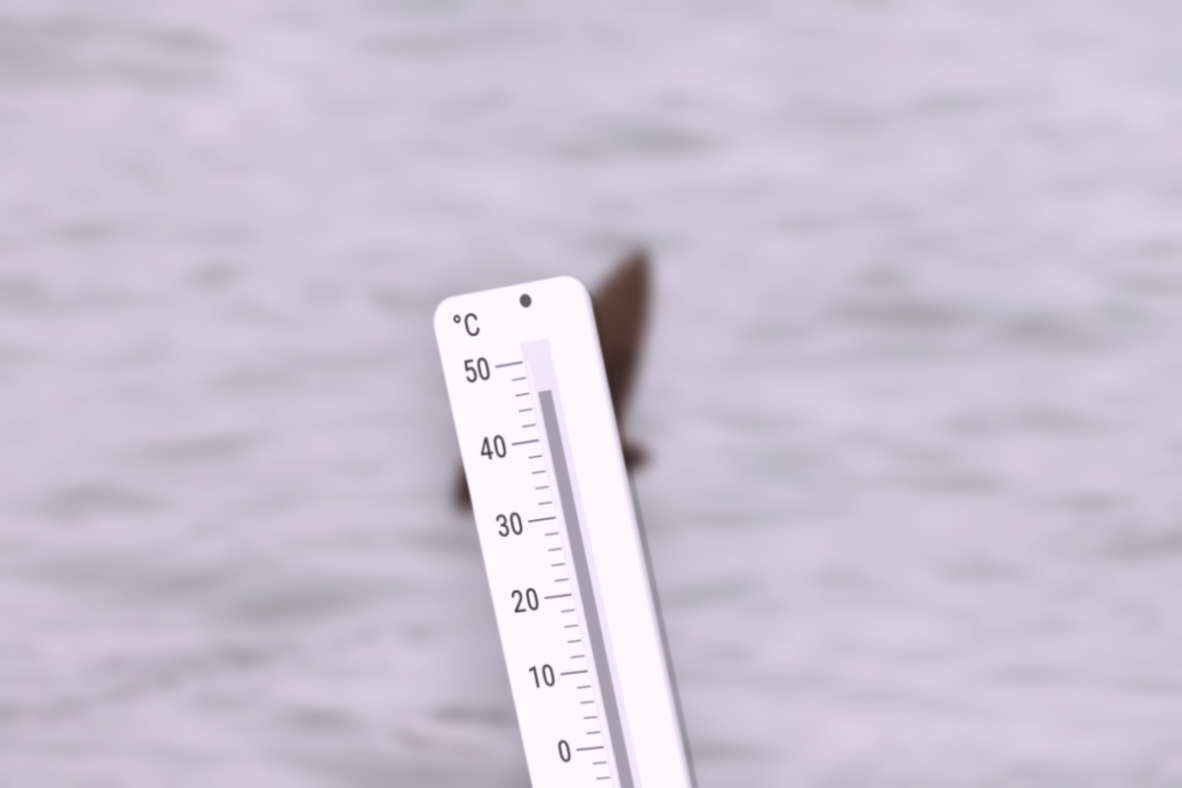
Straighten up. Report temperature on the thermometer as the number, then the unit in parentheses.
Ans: 46 (°C)
